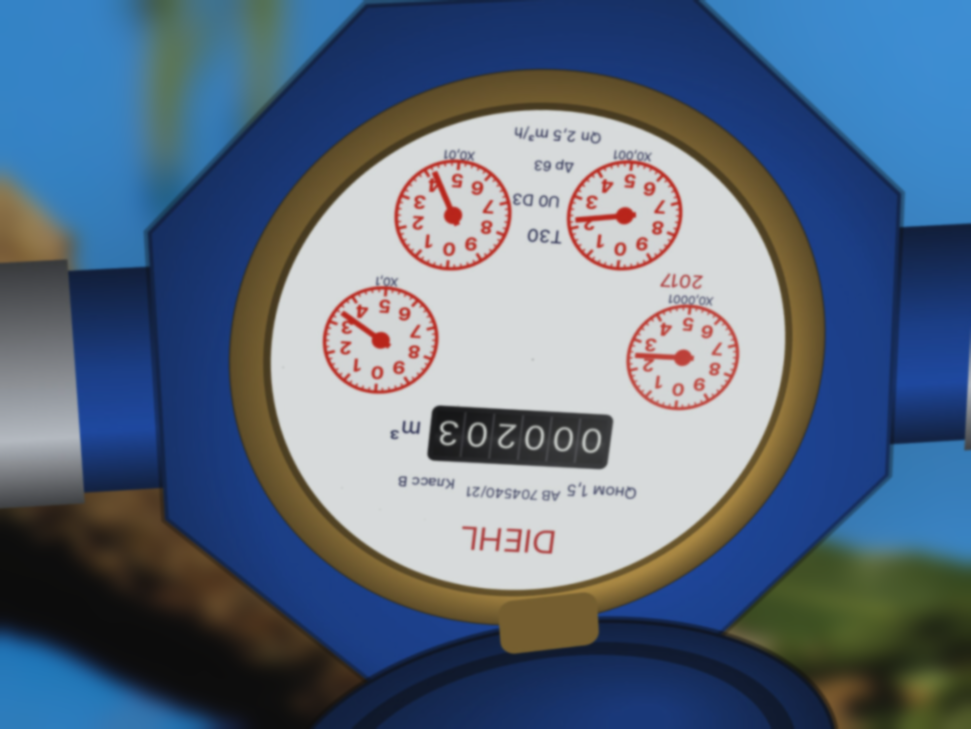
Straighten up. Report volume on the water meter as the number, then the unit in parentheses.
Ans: 203.3422 (m³)
